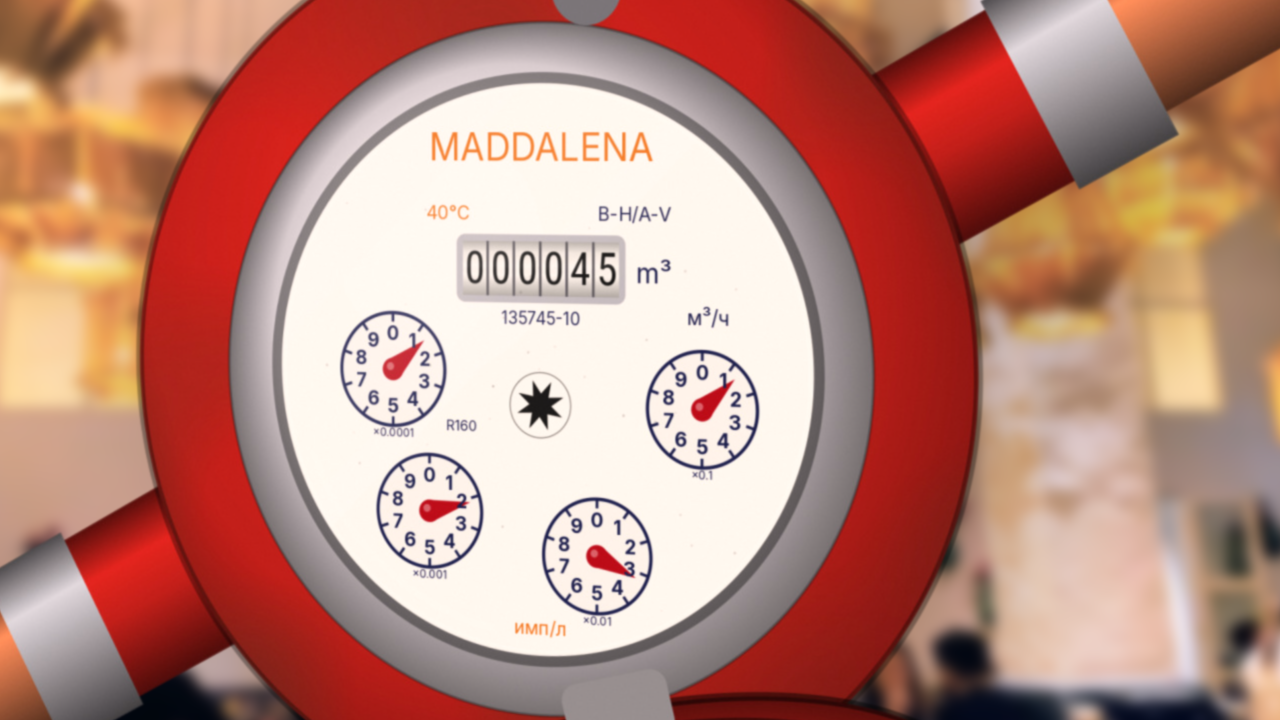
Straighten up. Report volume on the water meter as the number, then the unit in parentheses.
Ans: 45.1321 (m³)
